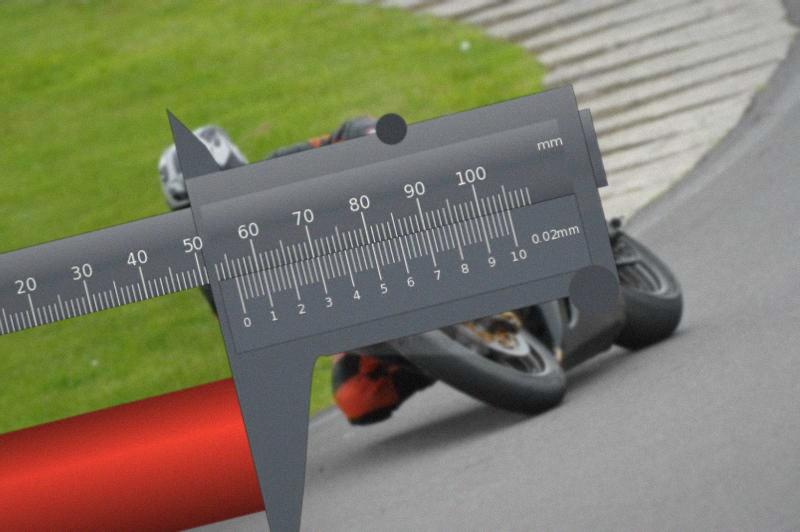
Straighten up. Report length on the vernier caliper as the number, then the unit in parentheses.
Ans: 56.0 (mm)
